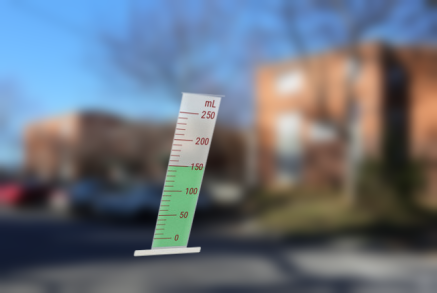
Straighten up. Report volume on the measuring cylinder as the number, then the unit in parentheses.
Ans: 150 (mL)
